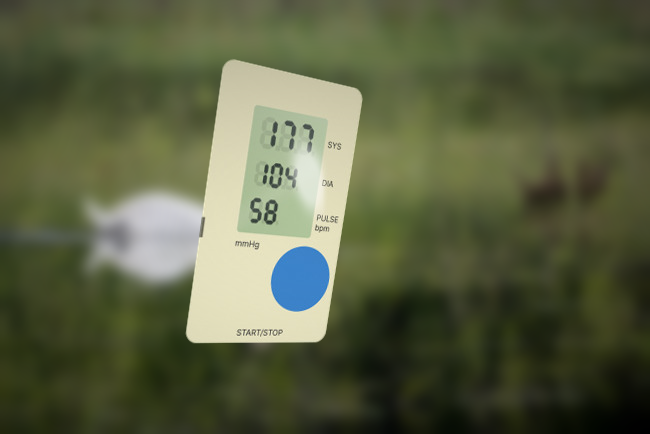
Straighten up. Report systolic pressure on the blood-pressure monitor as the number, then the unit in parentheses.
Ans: 177 (mmHg)
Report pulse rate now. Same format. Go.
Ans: 58 (bpm)
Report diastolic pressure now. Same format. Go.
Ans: 104 (mmHg)
